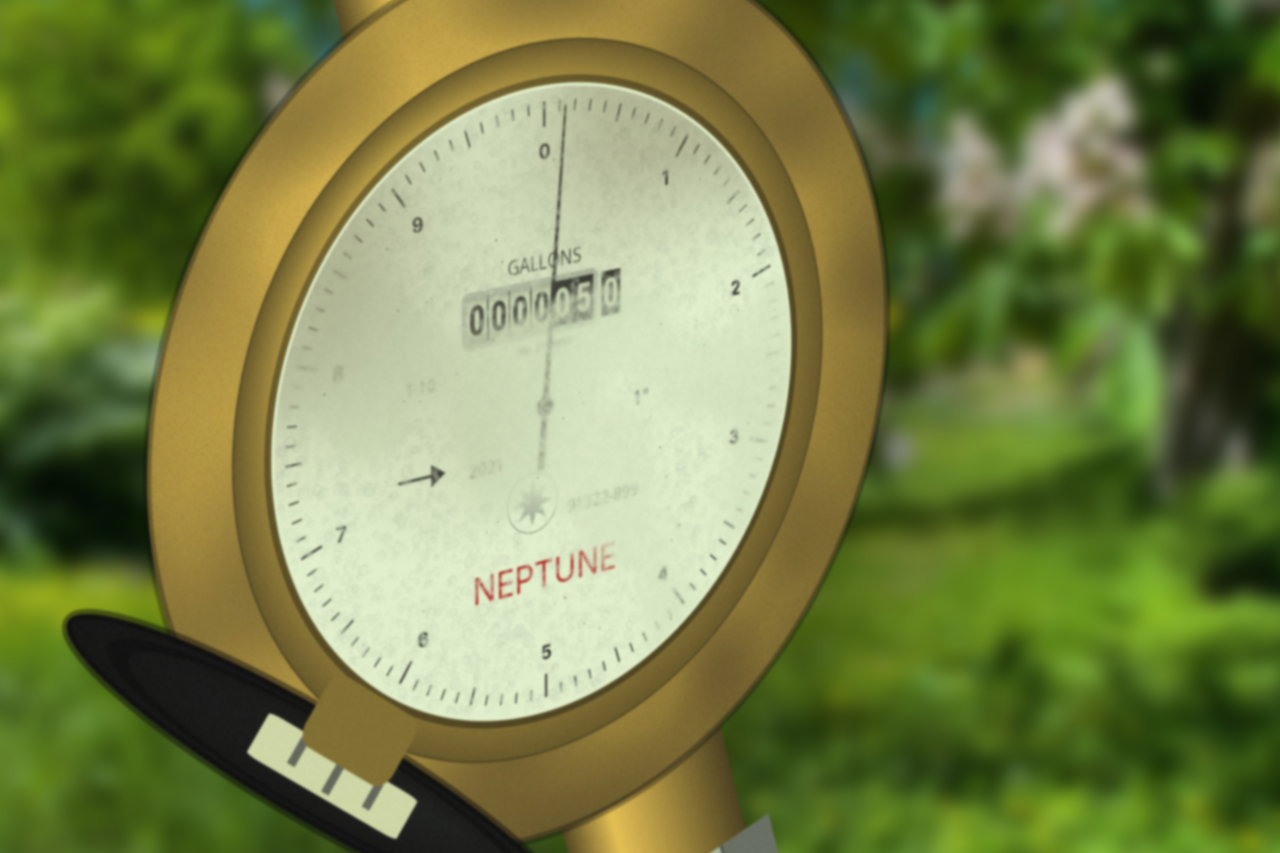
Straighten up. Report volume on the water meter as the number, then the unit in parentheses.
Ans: 50.1 (gal)
